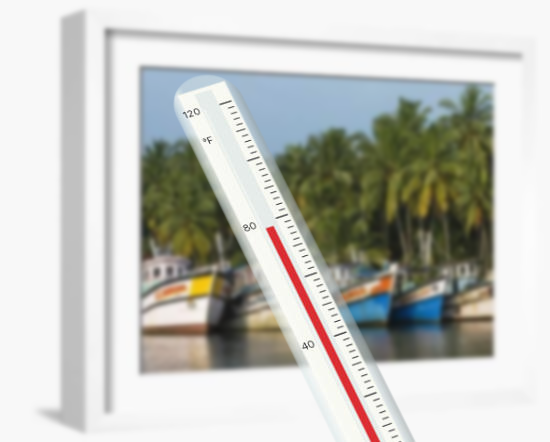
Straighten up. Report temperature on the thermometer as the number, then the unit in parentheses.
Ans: 78 (°F)
